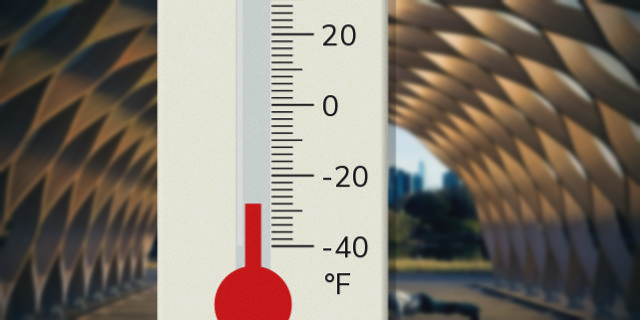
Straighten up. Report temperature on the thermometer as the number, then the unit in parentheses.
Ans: -28 (°F)
